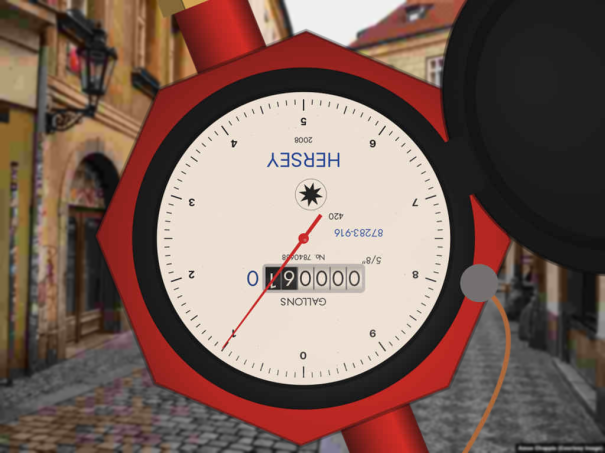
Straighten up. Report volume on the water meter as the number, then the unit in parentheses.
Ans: 611.0 (gal)
